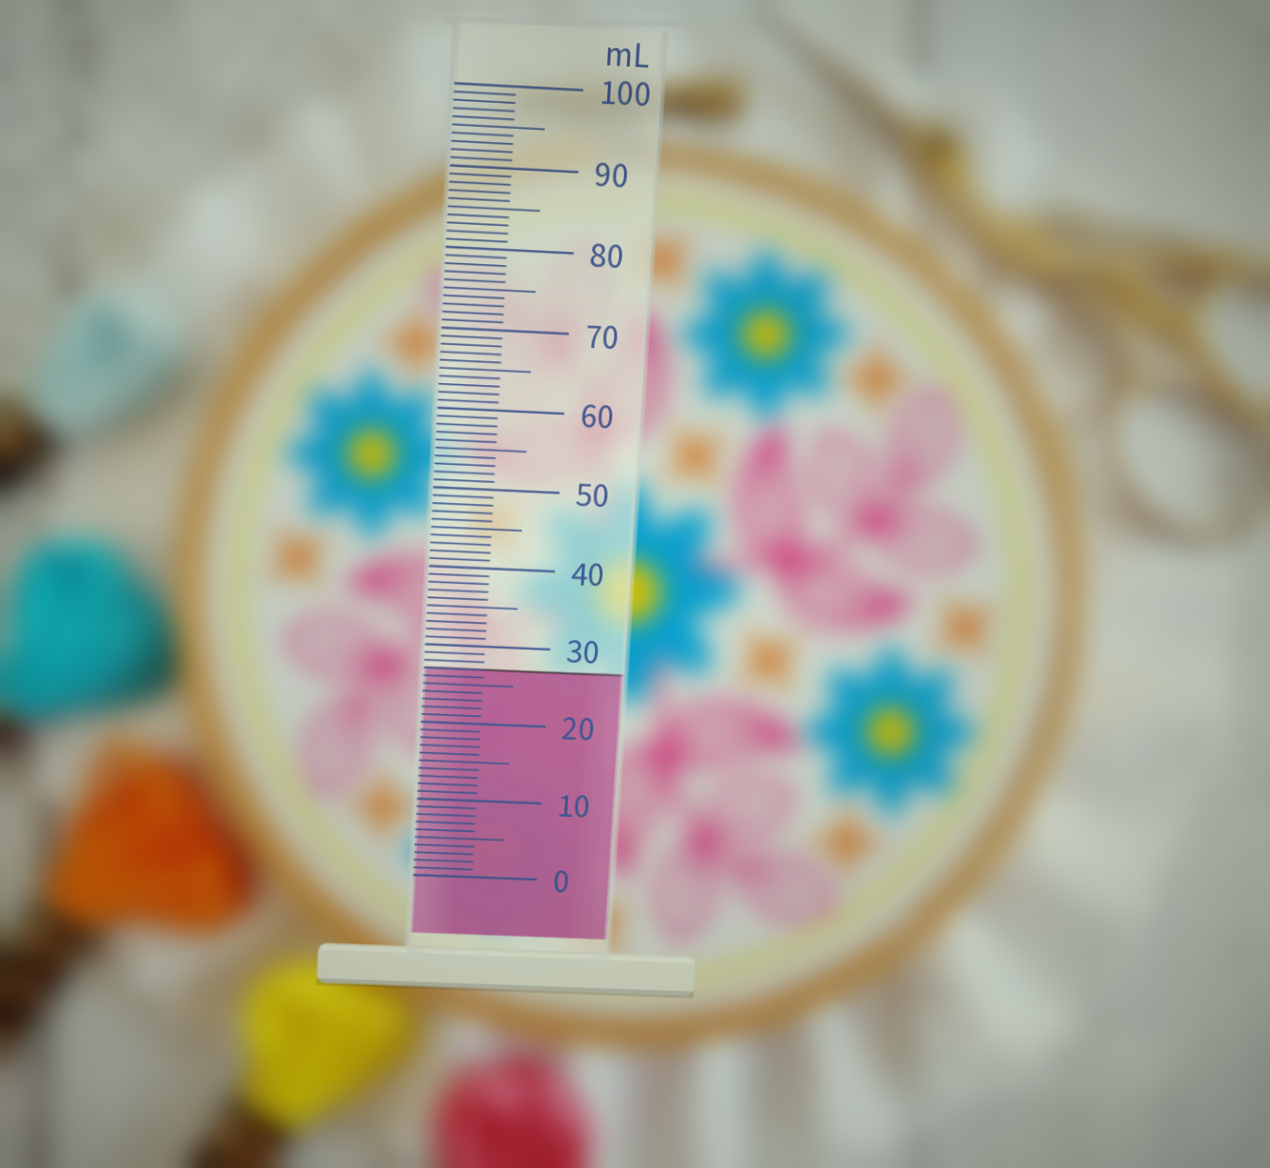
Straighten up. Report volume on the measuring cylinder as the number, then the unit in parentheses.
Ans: 27 (mL)
